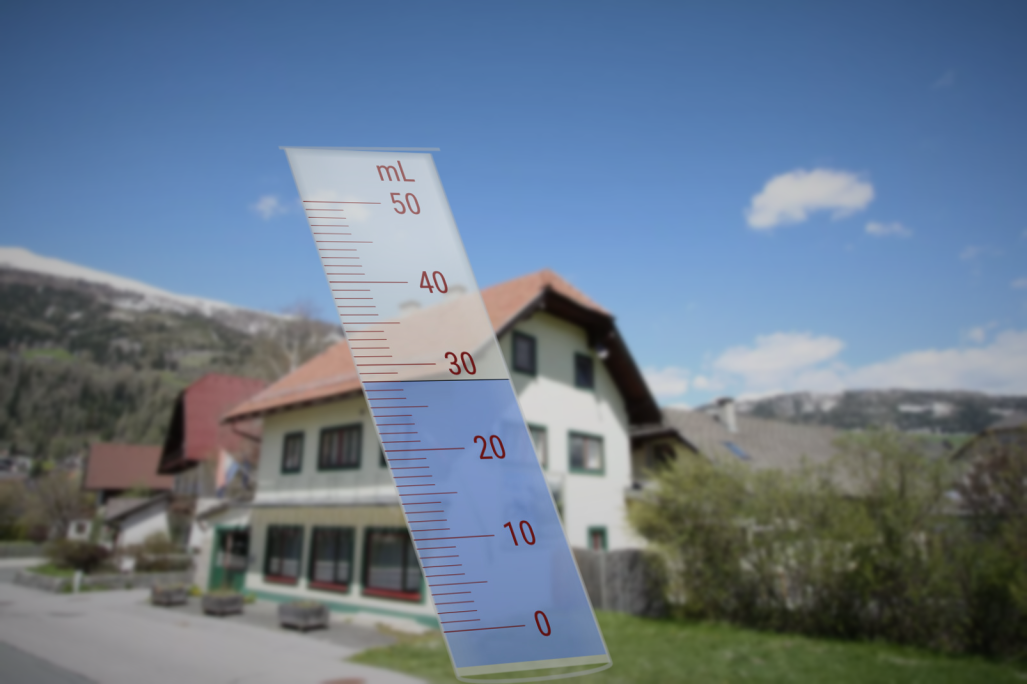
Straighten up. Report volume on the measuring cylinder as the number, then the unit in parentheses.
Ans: 28 (mL)
